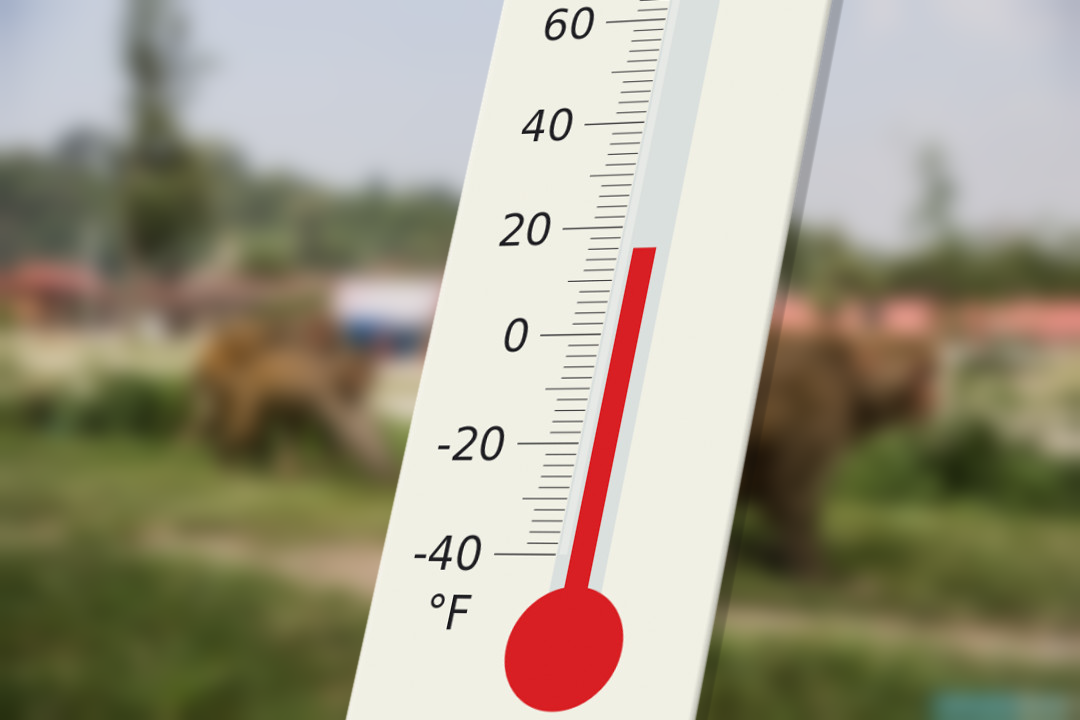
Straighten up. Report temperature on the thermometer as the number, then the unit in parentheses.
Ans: 16 (°F)
